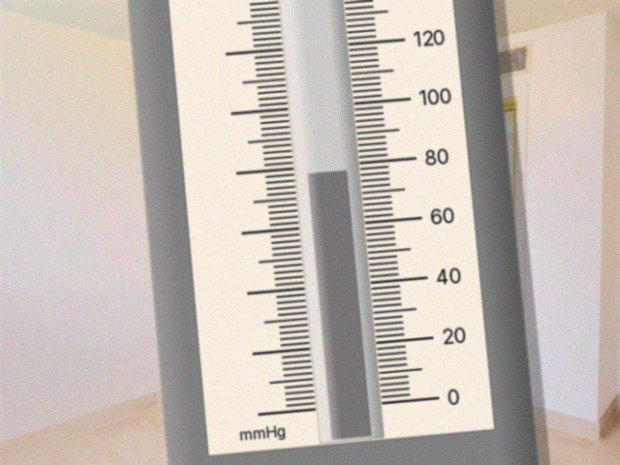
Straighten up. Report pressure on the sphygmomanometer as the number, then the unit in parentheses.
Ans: 78 (mmHg)
